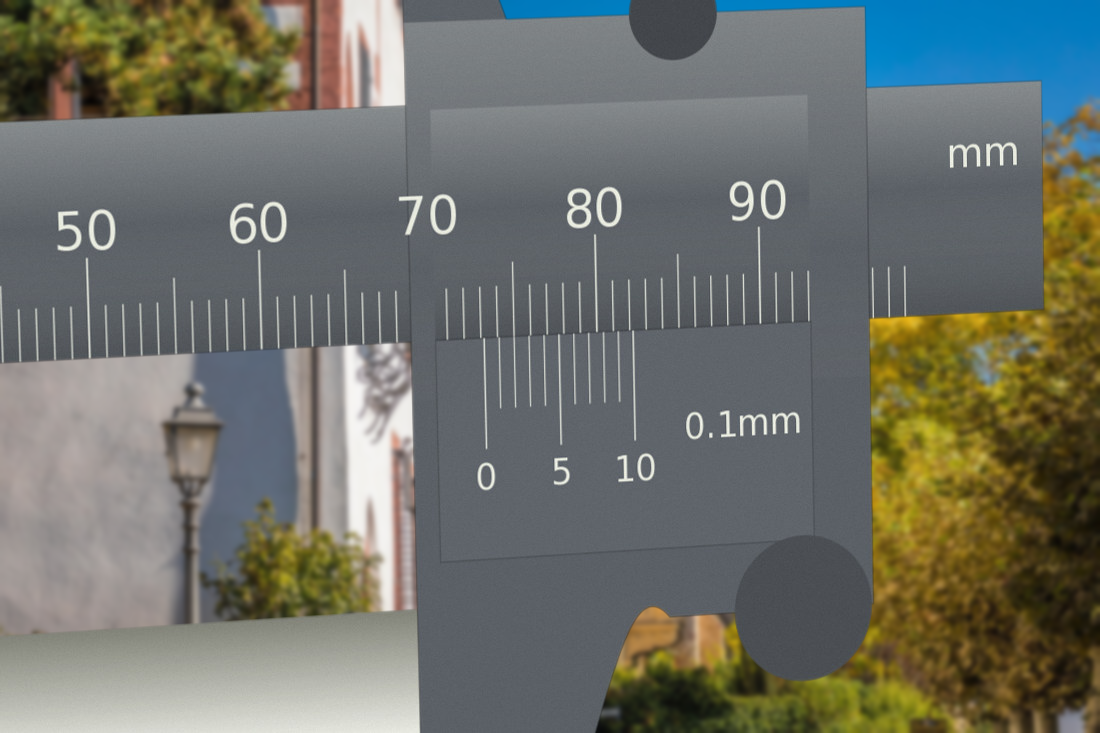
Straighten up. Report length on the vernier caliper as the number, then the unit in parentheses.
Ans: 73.2 (mm)
